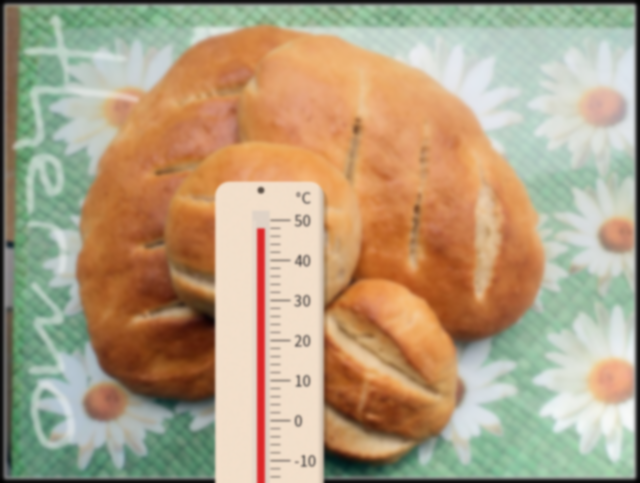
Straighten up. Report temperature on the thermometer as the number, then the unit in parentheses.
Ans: 48 (°C)
